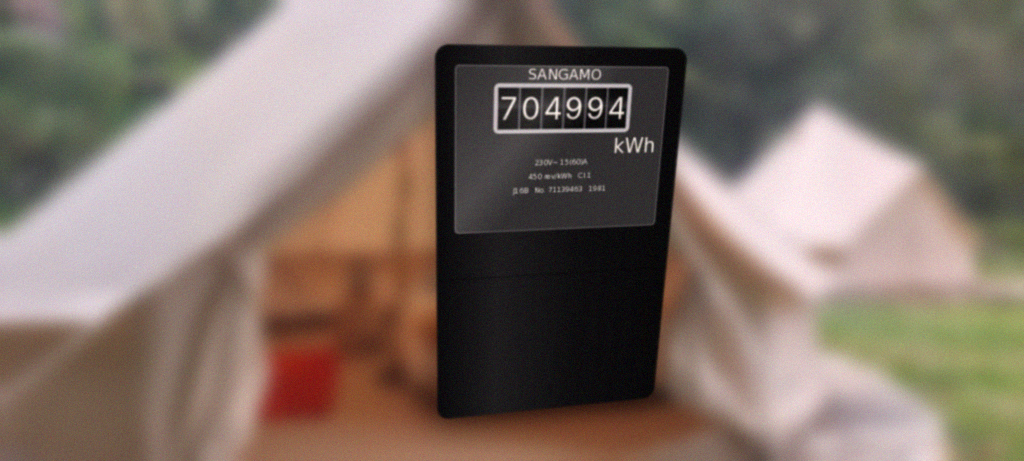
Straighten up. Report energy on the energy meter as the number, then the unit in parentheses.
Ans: 704994 (kWh)
